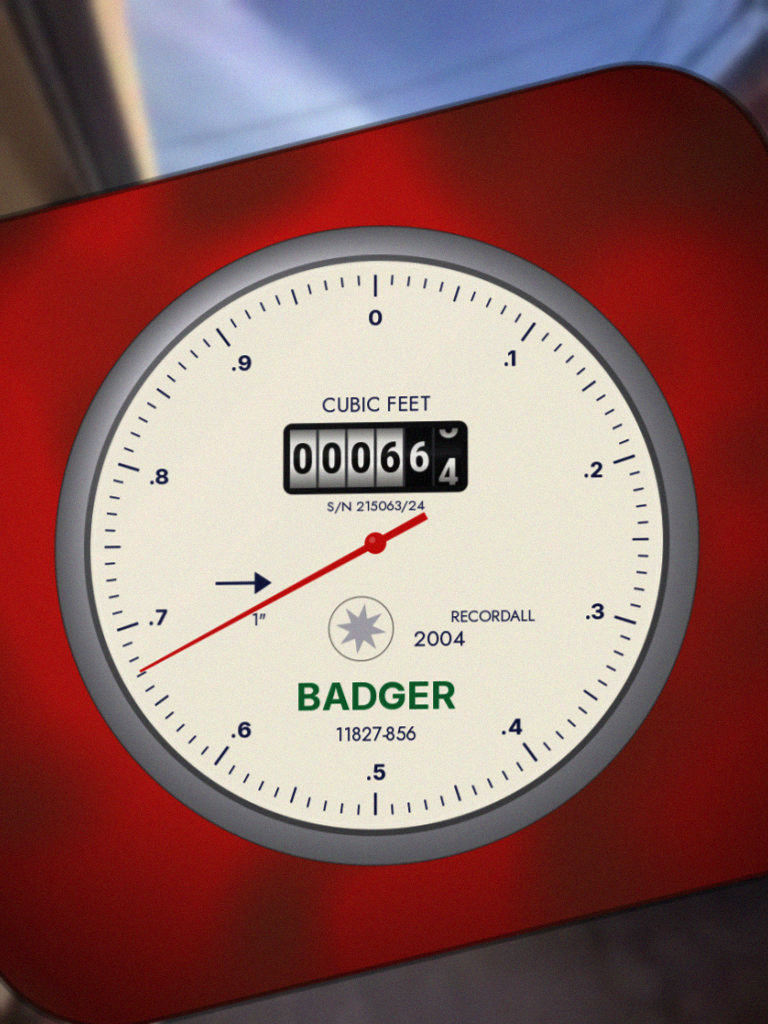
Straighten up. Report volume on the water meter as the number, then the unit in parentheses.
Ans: 663.67 (ft³)
